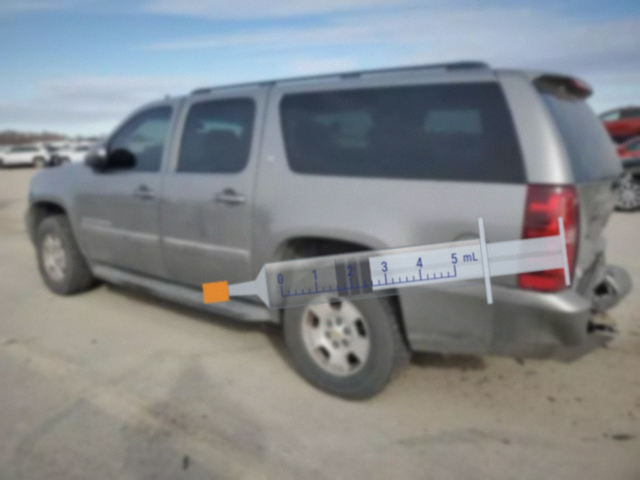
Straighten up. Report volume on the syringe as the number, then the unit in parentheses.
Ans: 1.6 (mL)
